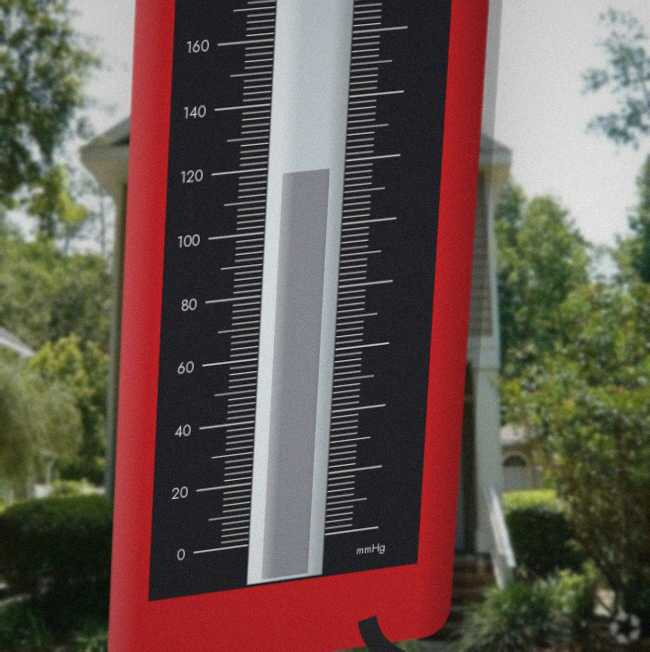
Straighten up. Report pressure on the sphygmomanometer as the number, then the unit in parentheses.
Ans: 118 (mmHg)
